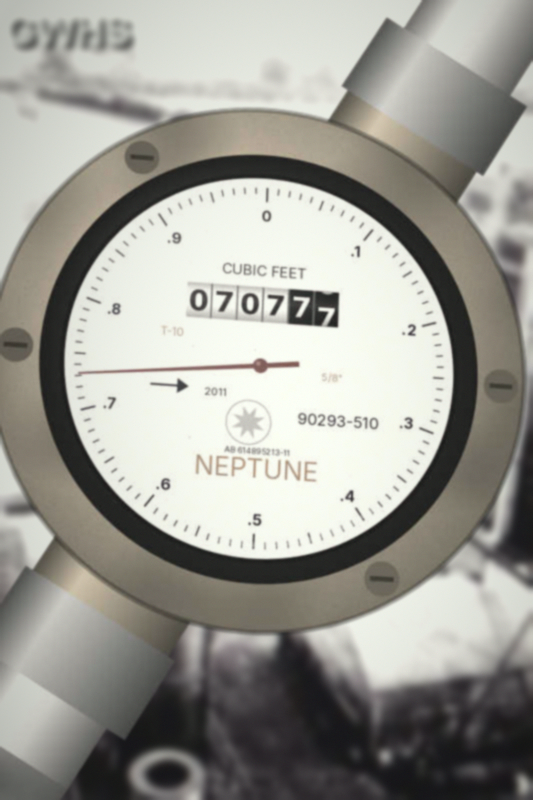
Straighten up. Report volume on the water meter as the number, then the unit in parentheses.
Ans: 70776.73 (ft³)
